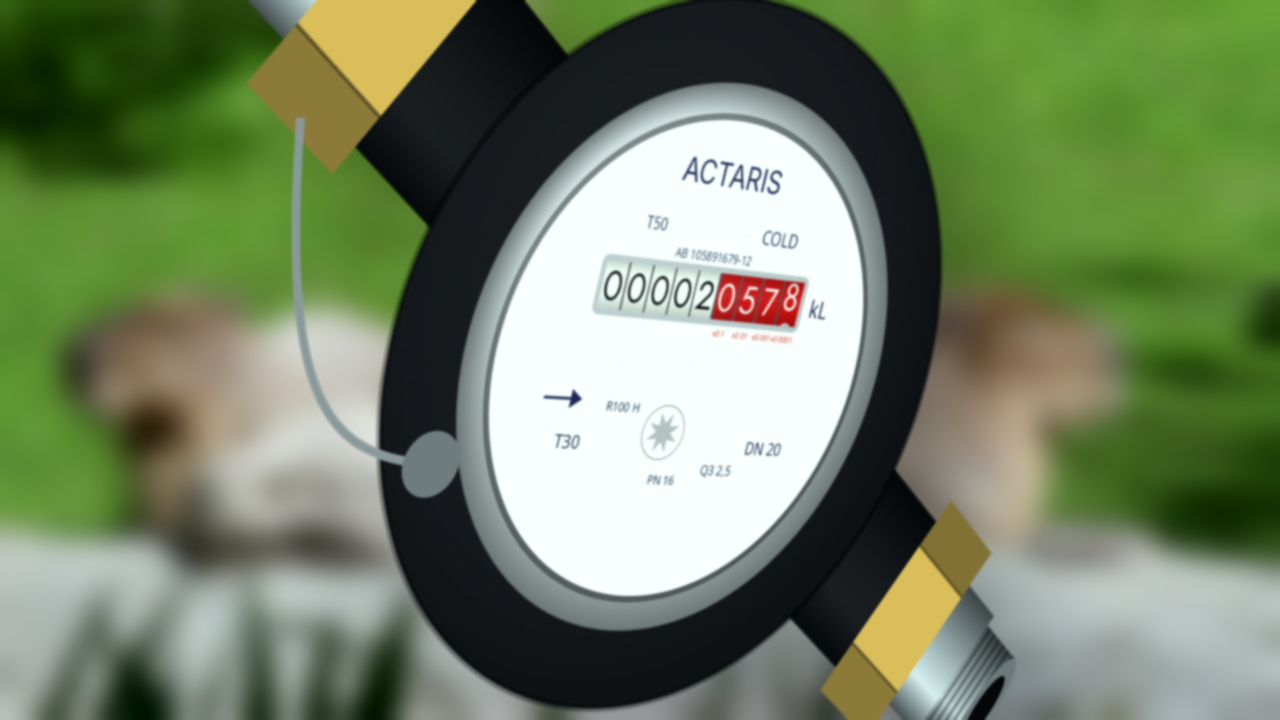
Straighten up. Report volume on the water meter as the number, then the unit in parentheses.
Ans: 2.0578 (kL)
